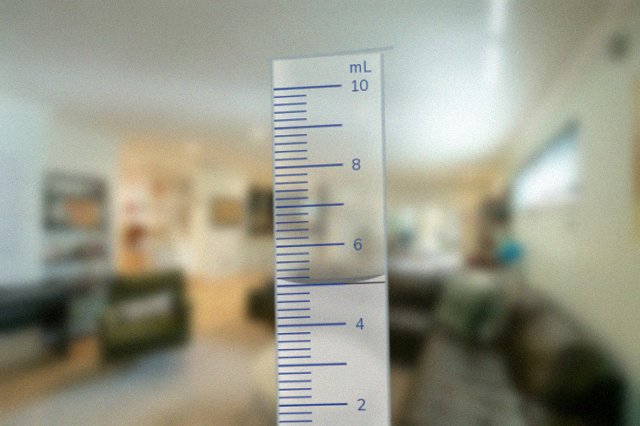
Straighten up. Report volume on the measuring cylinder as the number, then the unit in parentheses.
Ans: 5 (mL)
